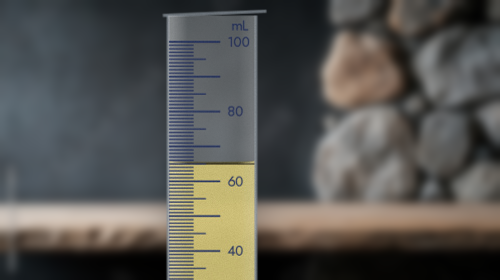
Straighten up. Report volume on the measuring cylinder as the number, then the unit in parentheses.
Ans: 65 (mL)
